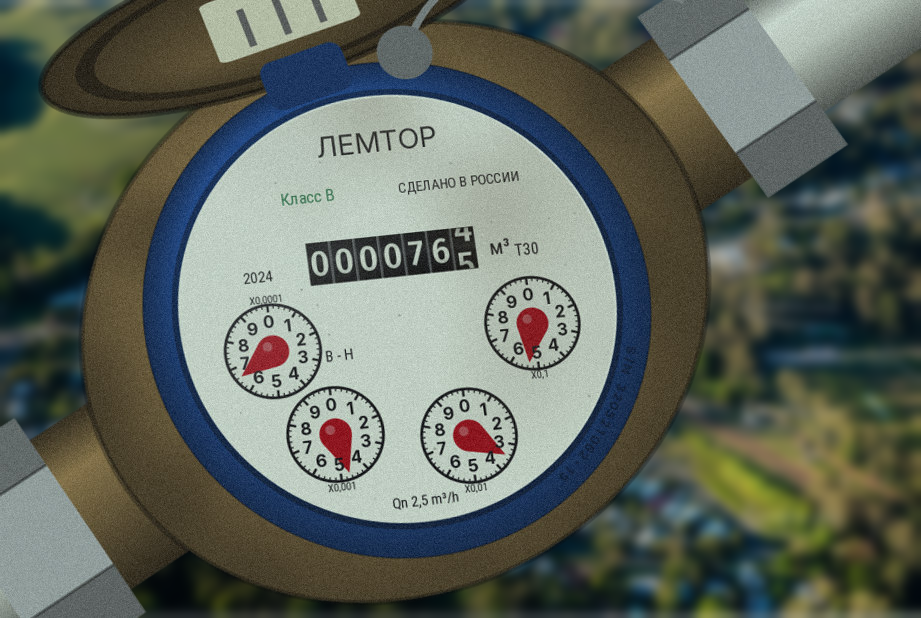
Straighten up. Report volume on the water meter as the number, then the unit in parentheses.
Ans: 764.5346 (m³)
